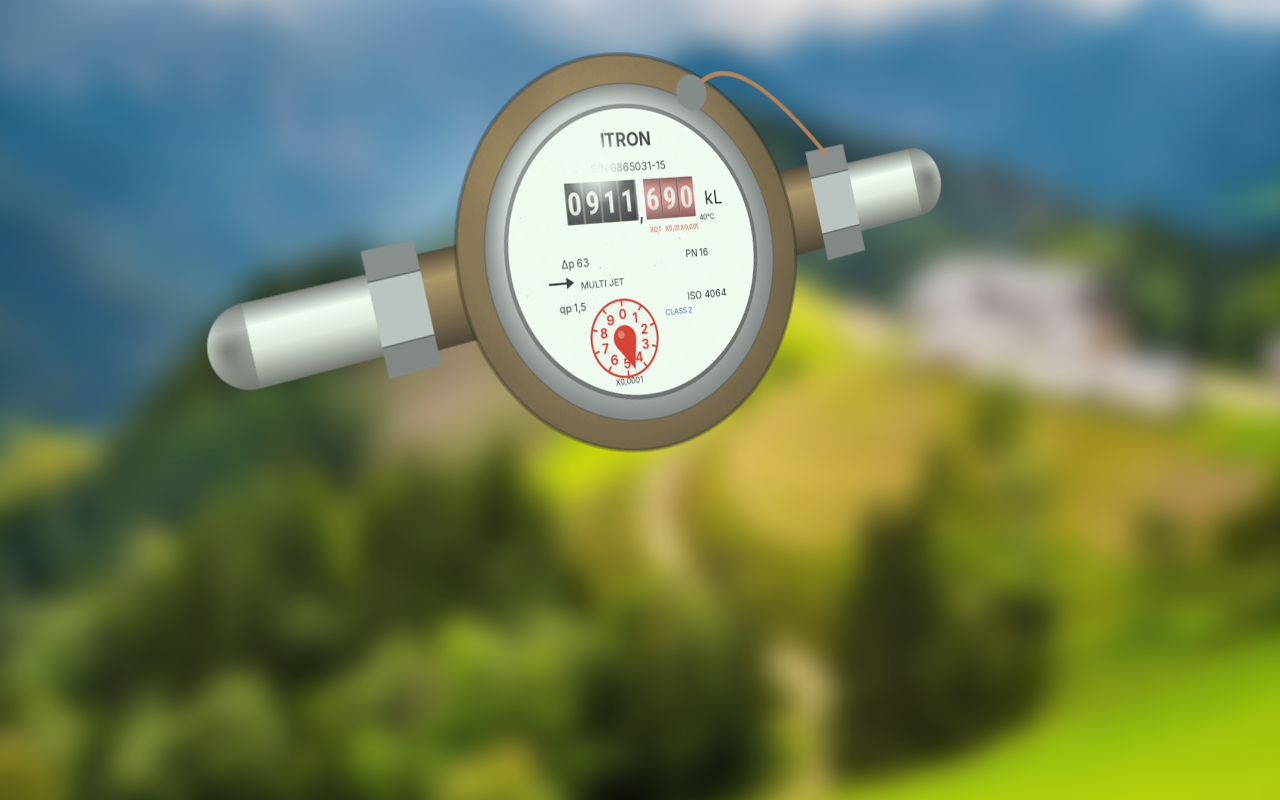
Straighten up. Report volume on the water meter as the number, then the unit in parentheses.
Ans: 911.6904 (kL)
